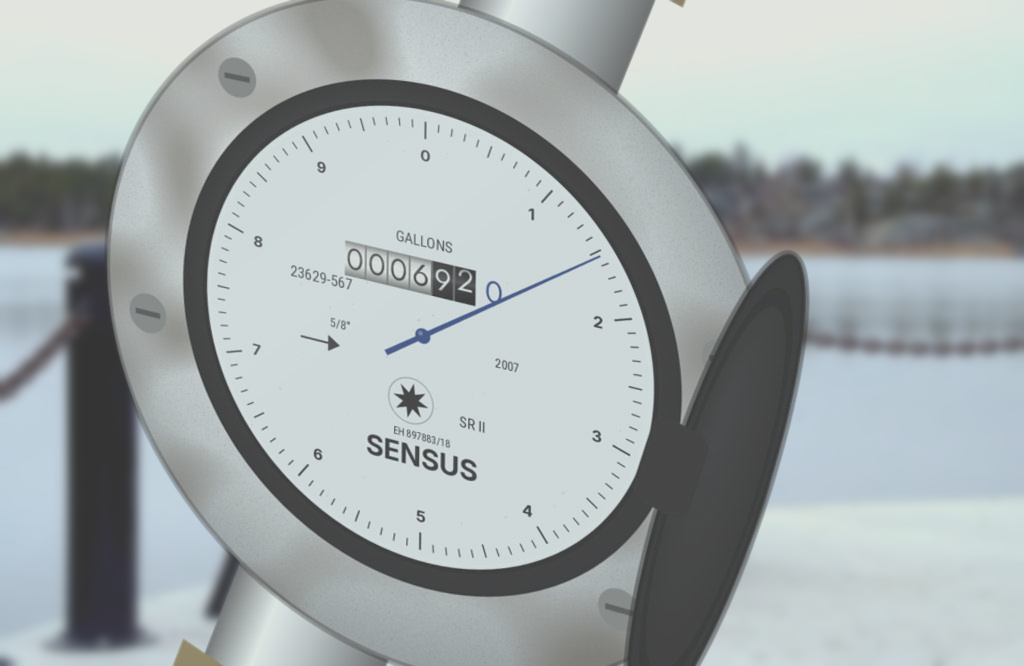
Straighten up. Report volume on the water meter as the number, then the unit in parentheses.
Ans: 6921.5 (gal)
